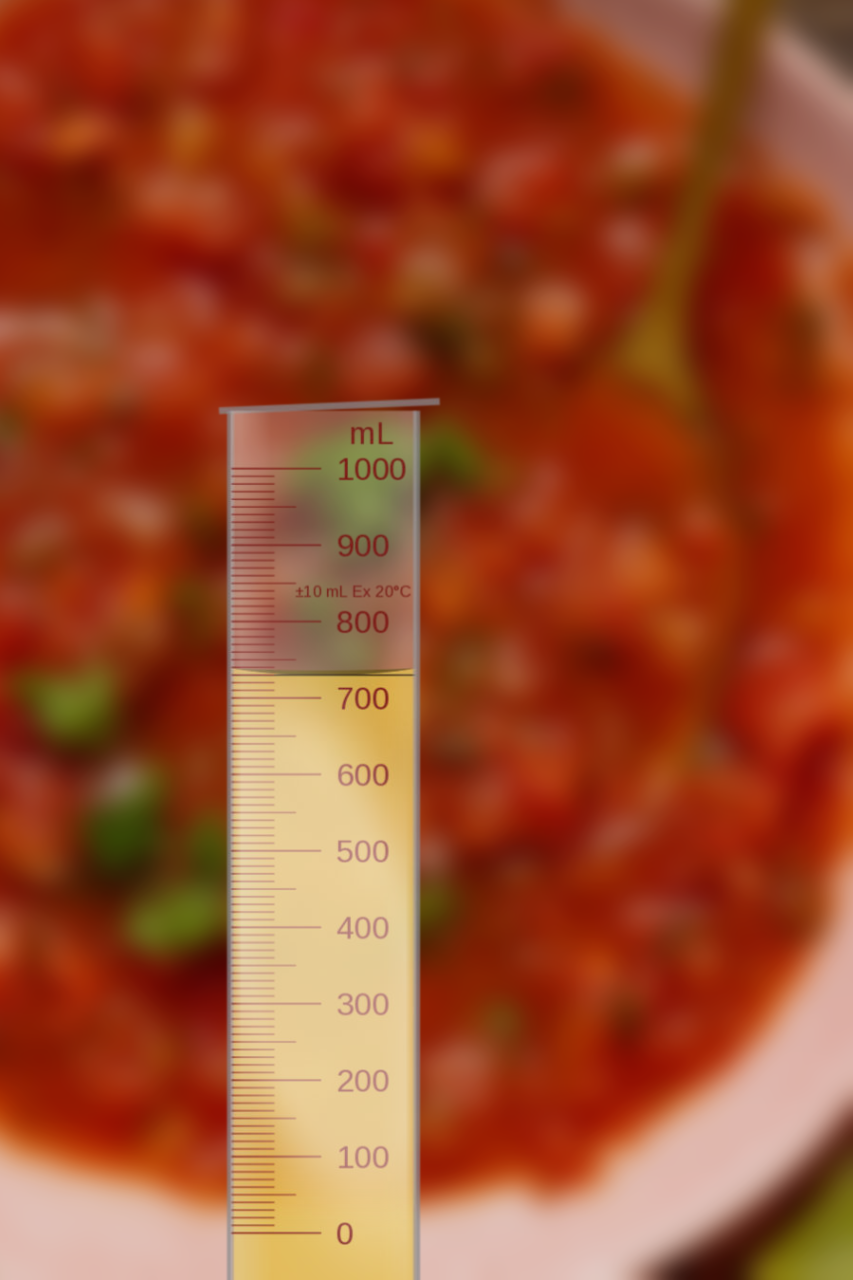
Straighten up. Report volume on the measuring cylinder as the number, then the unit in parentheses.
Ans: 730 (mL)
